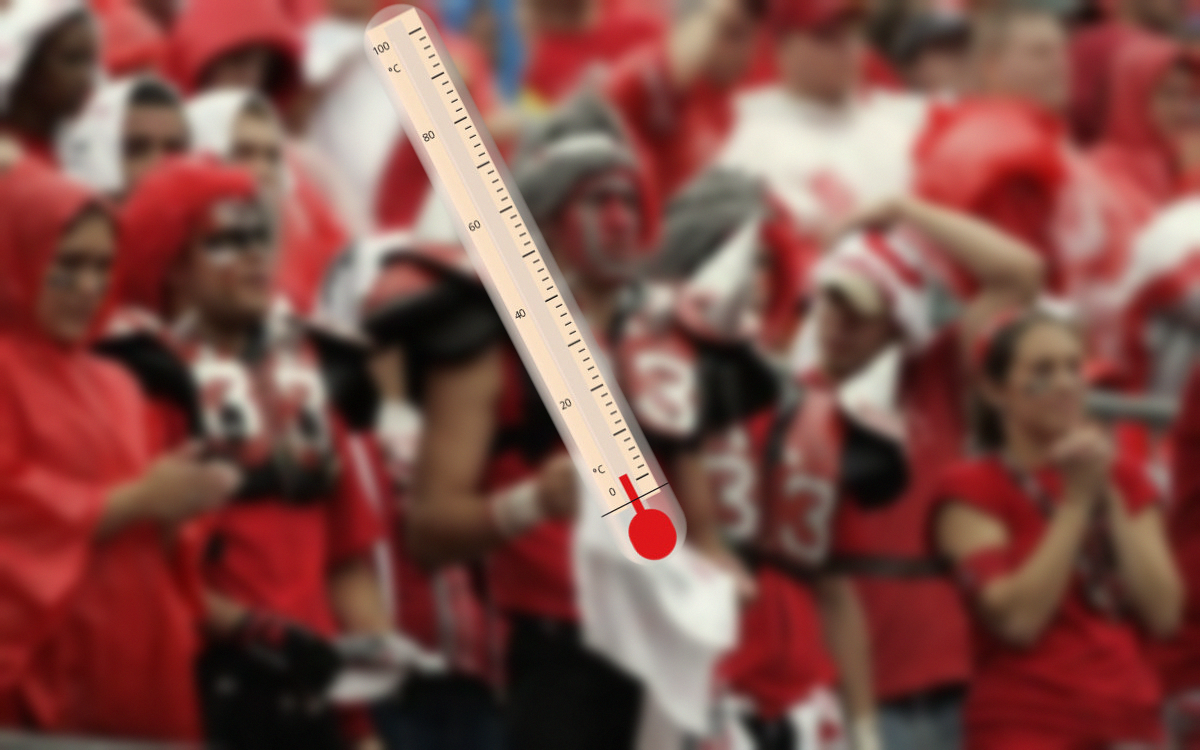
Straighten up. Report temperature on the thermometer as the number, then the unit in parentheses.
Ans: 2 (°C)
